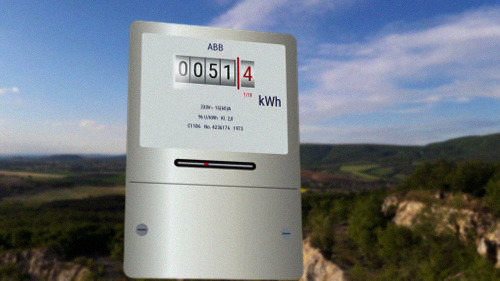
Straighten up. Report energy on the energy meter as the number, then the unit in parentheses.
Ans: 51.4 (kWh)
